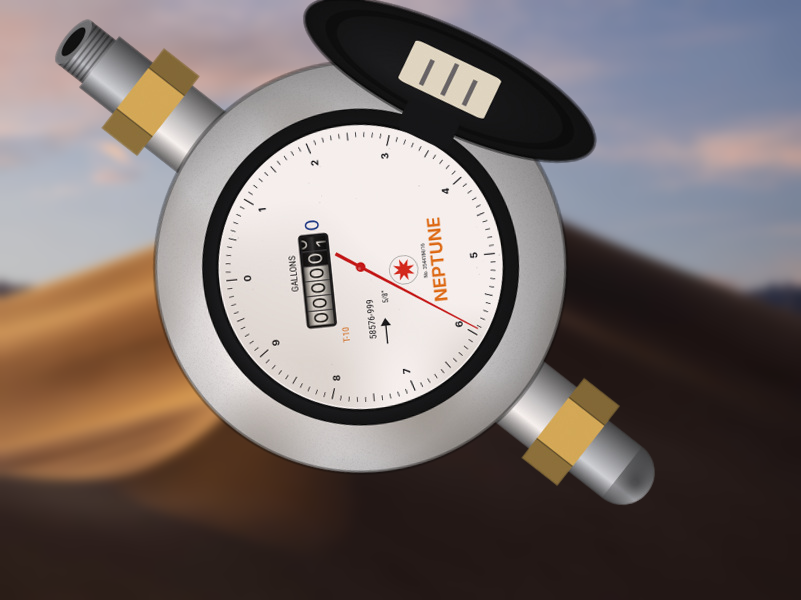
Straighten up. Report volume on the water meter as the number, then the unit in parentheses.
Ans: 5.9 (gal)
